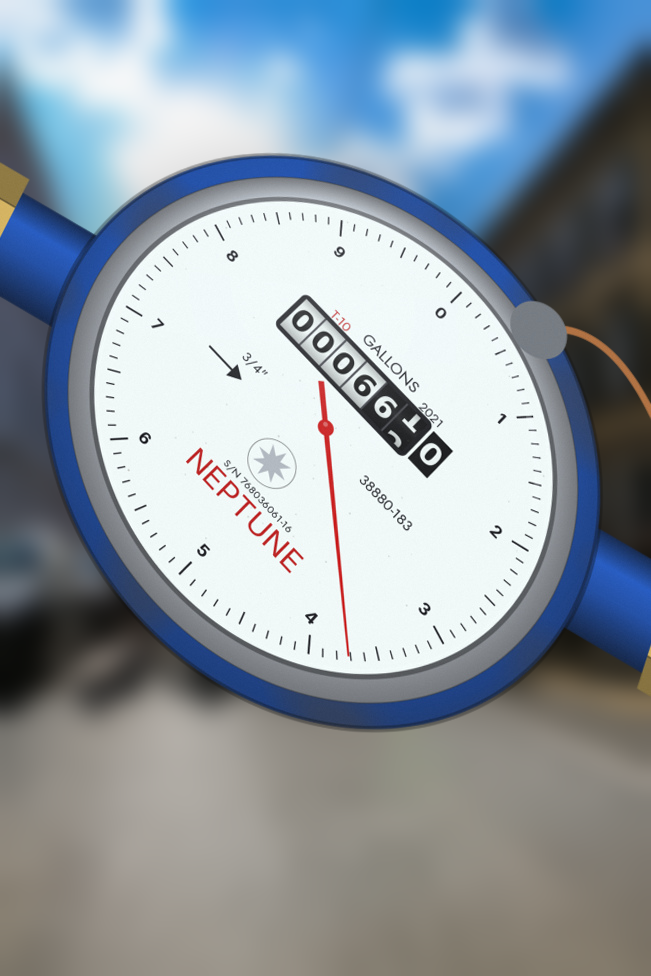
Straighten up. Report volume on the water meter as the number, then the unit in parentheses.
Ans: 6613.7 (gal)
